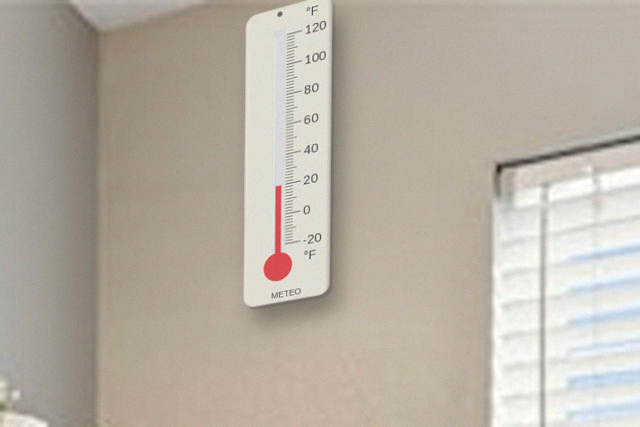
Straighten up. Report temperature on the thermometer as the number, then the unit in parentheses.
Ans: 20 (°F)
